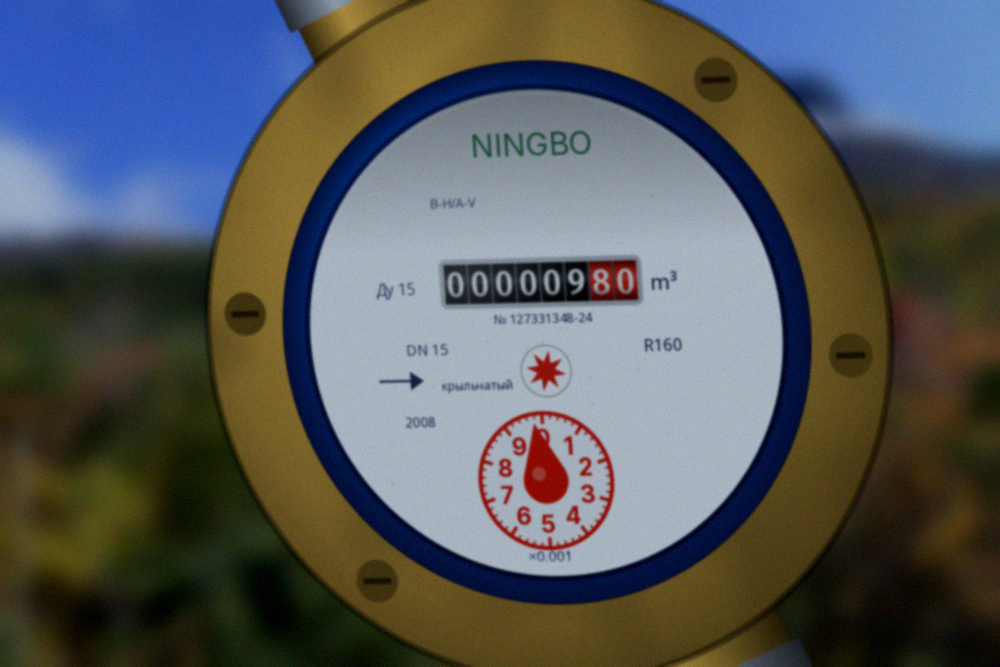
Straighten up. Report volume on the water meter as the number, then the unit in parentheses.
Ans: 9.799 (m³)
